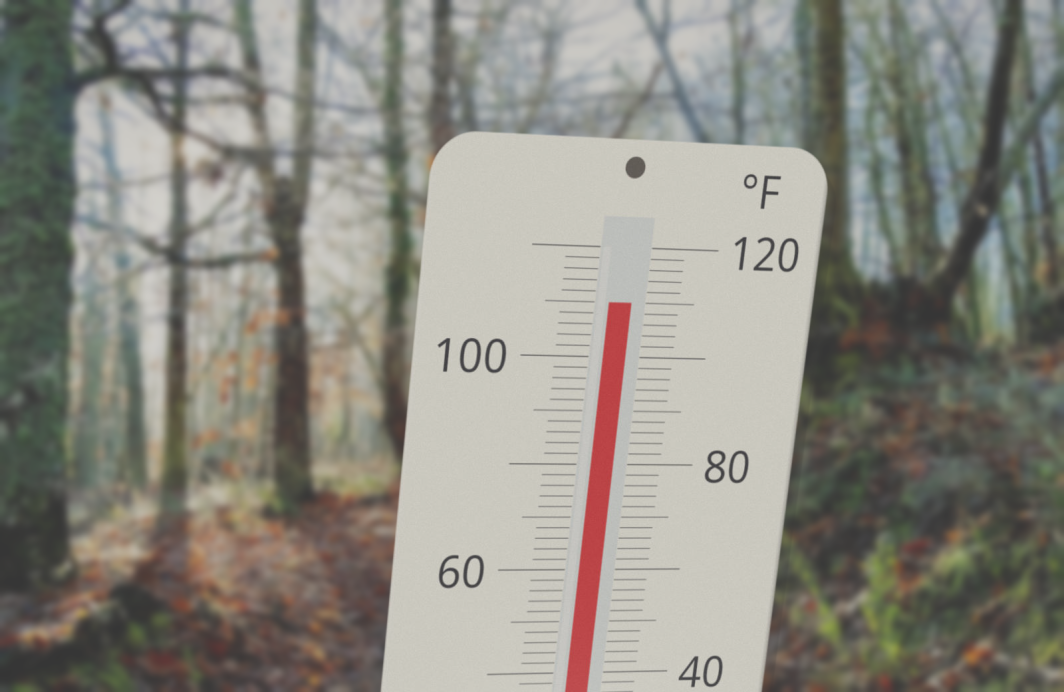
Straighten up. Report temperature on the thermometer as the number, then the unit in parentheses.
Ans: 110 (°F)
